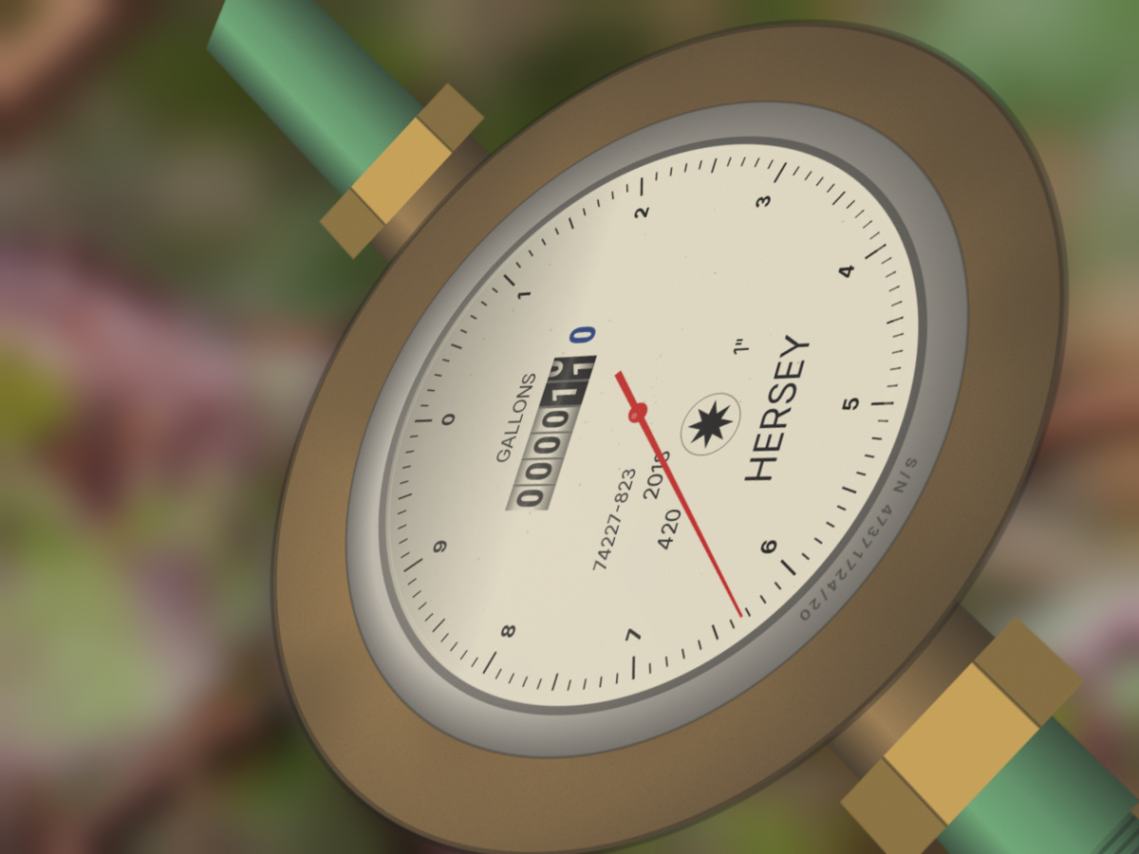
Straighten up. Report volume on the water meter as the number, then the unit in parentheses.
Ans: 106.3 (gal)
